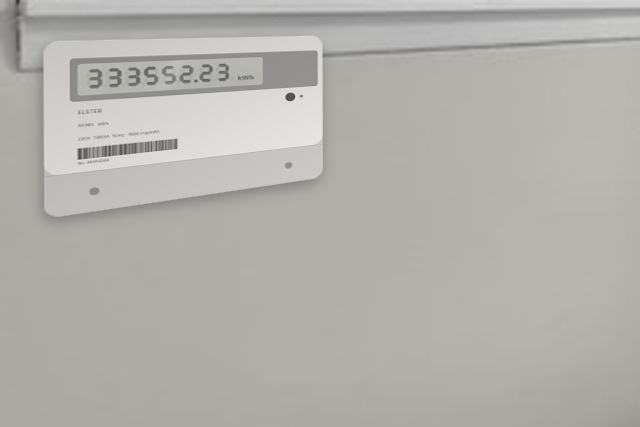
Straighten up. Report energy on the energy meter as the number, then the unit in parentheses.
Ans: 333552.23 (kWh)
